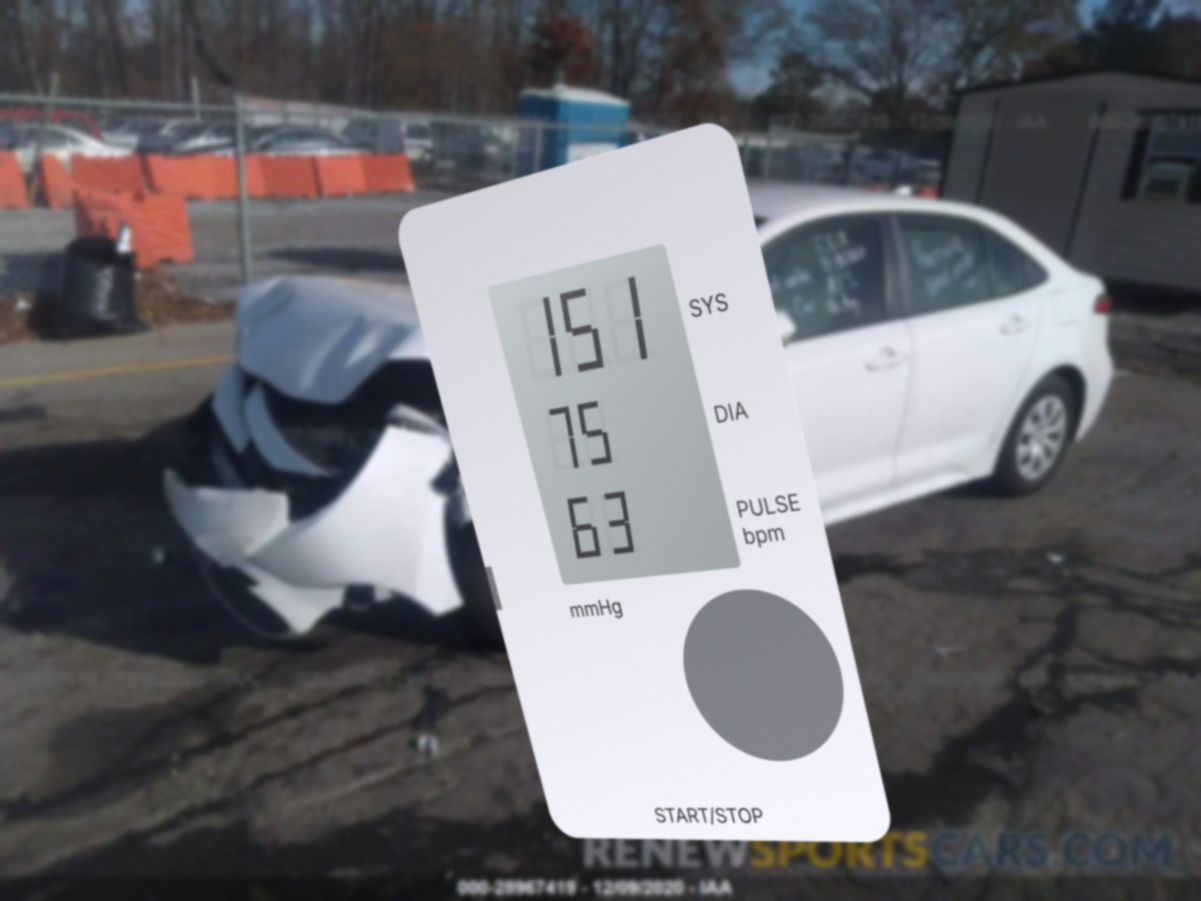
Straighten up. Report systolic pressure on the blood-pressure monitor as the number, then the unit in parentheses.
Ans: 151 (mmHg)
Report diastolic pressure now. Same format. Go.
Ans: 75 (mmHg)
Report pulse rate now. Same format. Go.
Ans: 63 (bpm)
